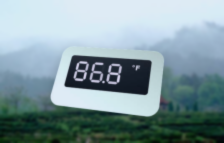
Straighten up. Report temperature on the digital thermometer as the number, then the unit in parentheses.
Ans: 86.8 (°F)
